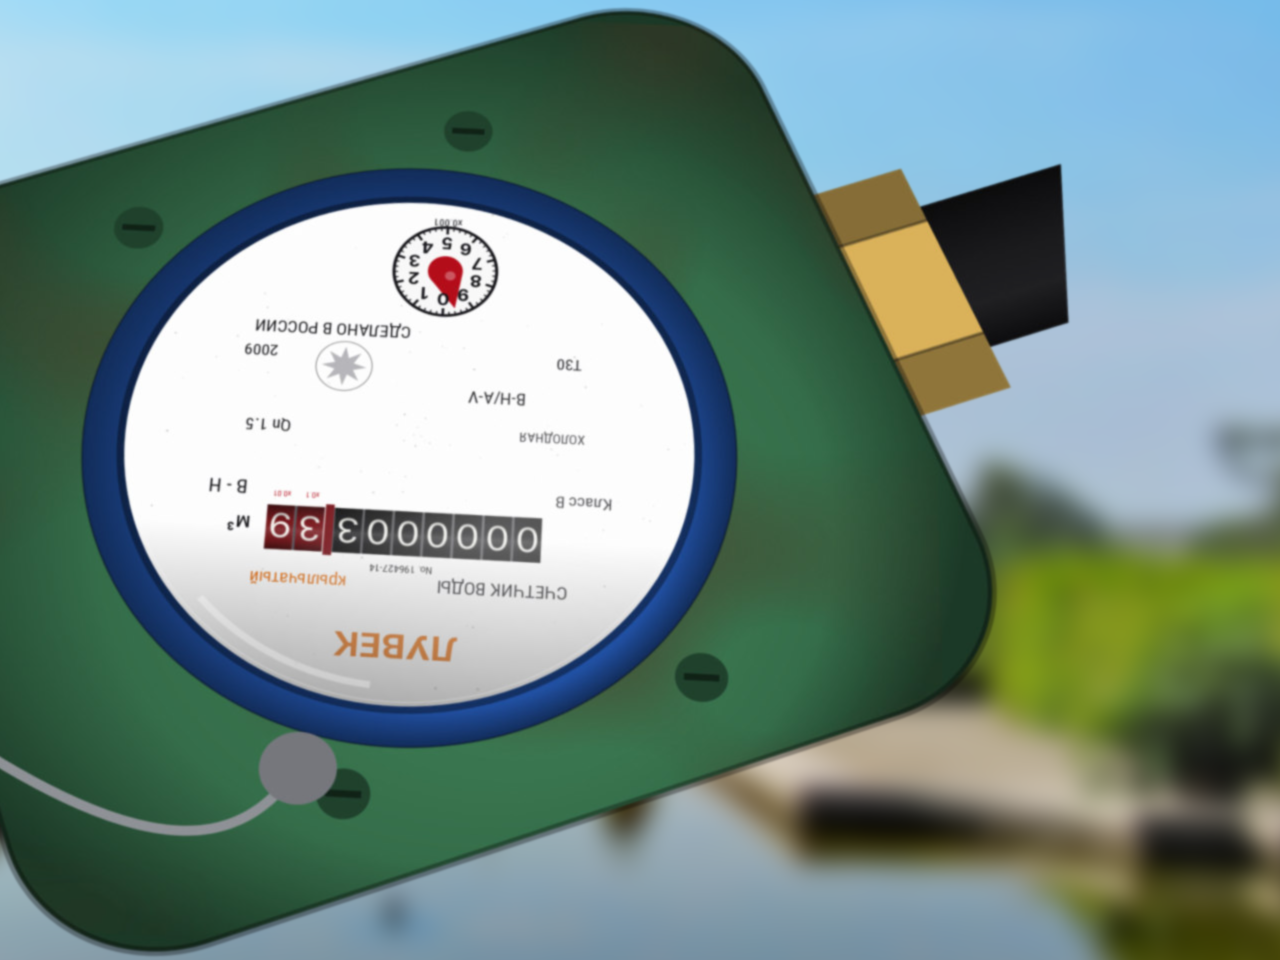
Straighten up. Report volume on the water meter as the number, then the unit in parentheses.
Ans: 3.389 (m³)
